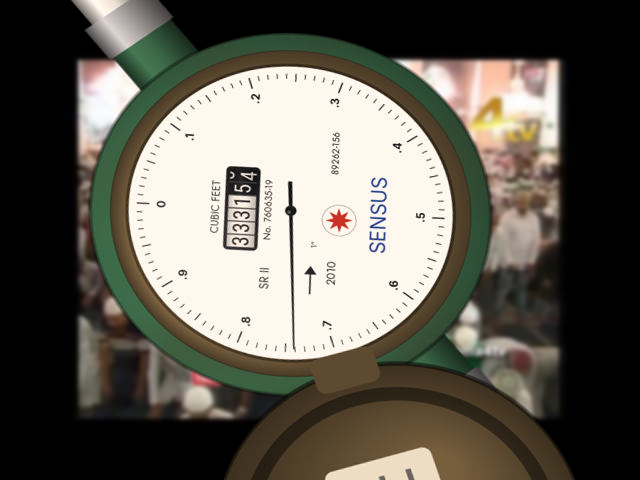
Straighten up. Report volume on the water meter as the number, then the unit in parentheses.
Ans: 333153.74 (ft³)
